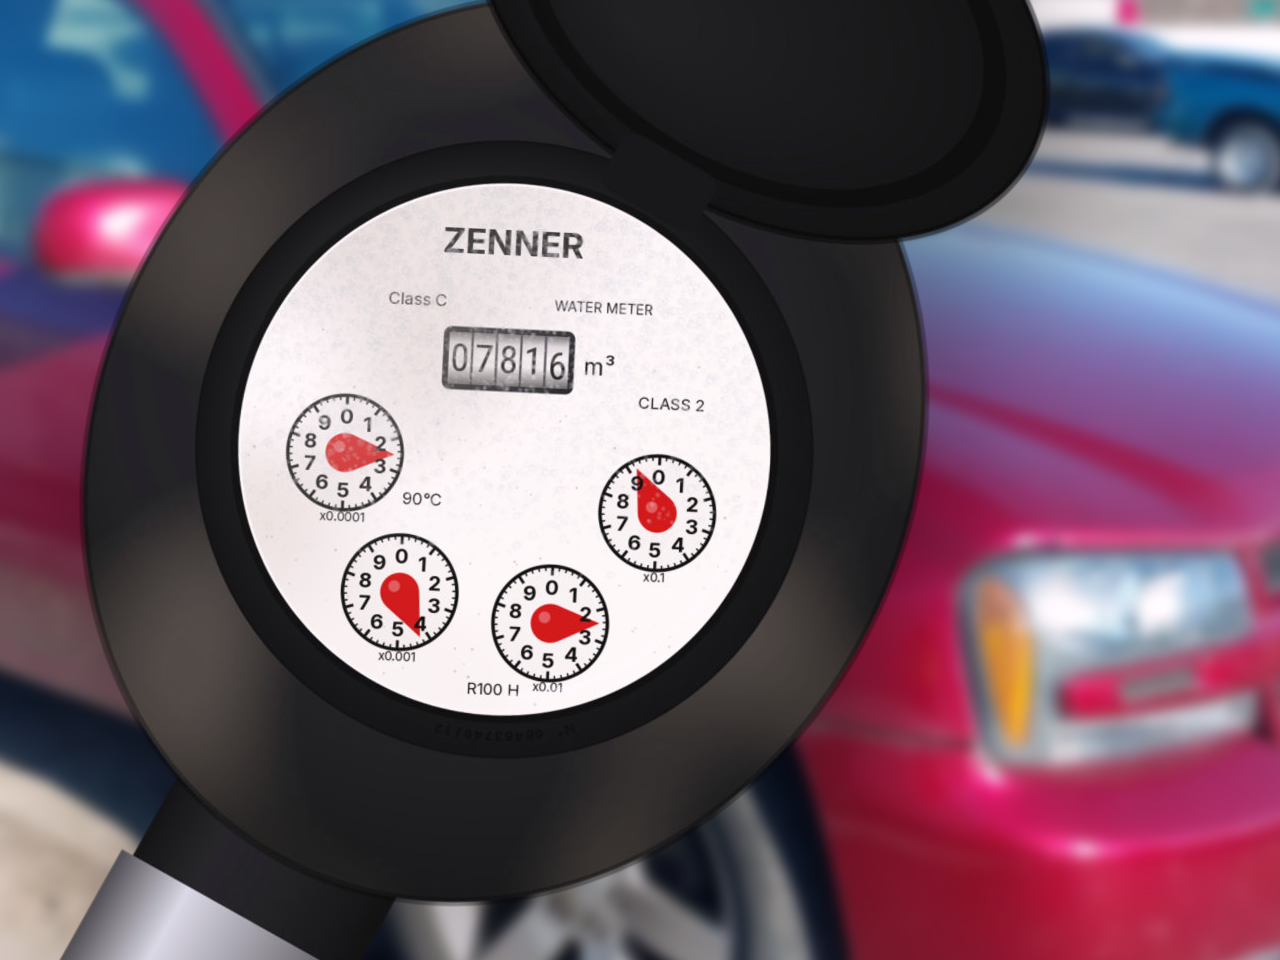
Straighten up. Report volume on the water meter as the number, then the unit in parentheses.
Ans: 7815.9242 (m³)
